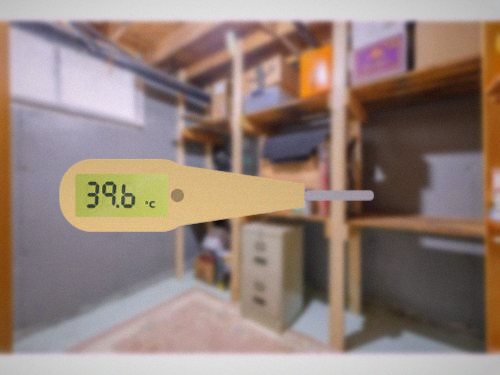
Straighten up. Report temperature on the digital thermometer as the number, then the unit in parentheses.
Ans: 39.6 (°C)
